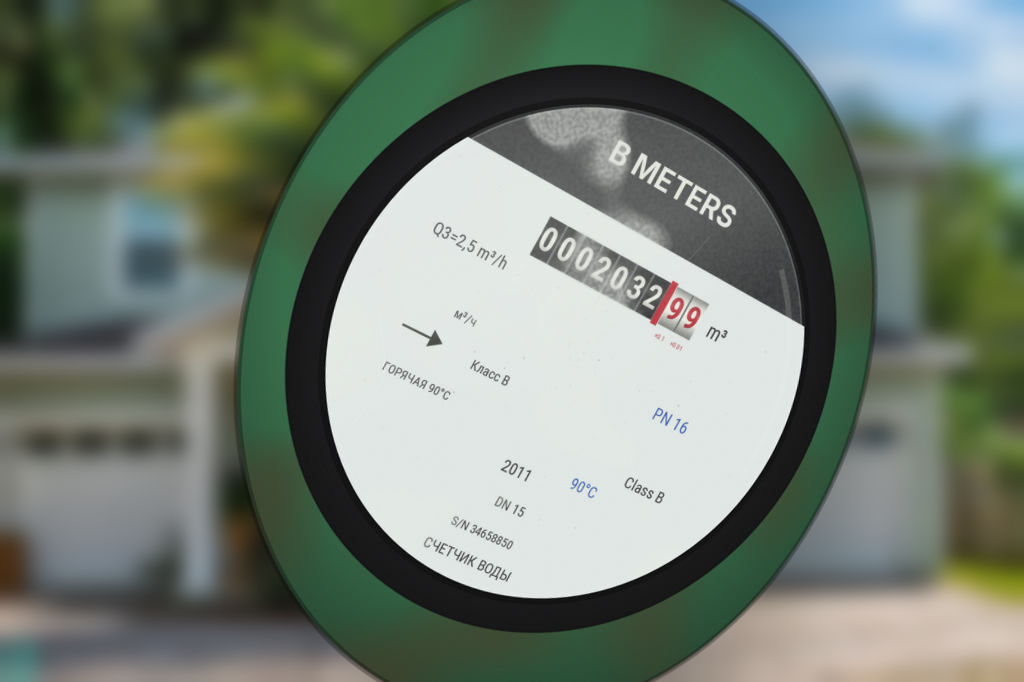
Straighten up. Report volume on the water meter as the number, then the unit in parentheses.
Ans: 2032.99 (m³)
